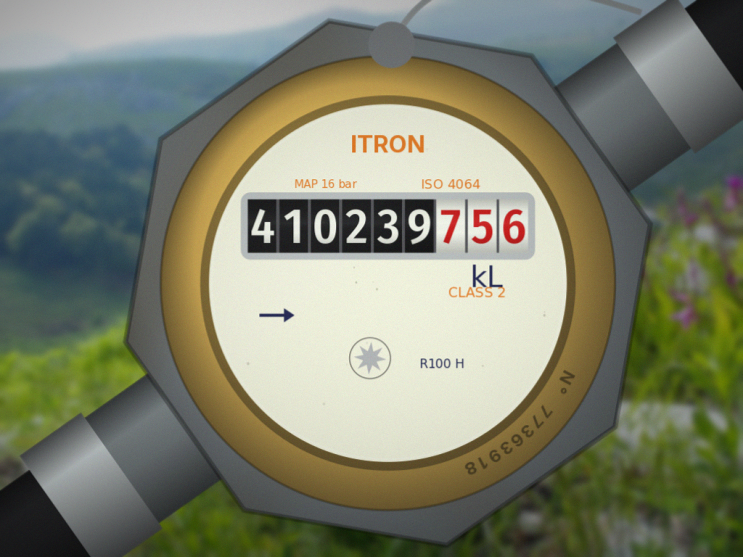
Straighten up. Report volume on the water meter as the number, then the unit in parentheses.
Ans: 410239.756 (kL)
